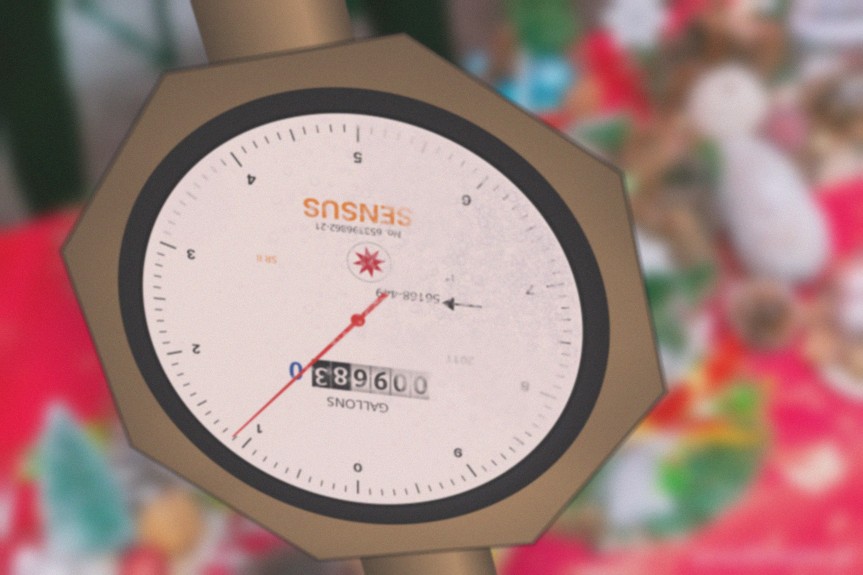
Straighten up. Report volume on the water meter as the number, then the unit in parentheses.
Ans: 96831.1 (gal)
